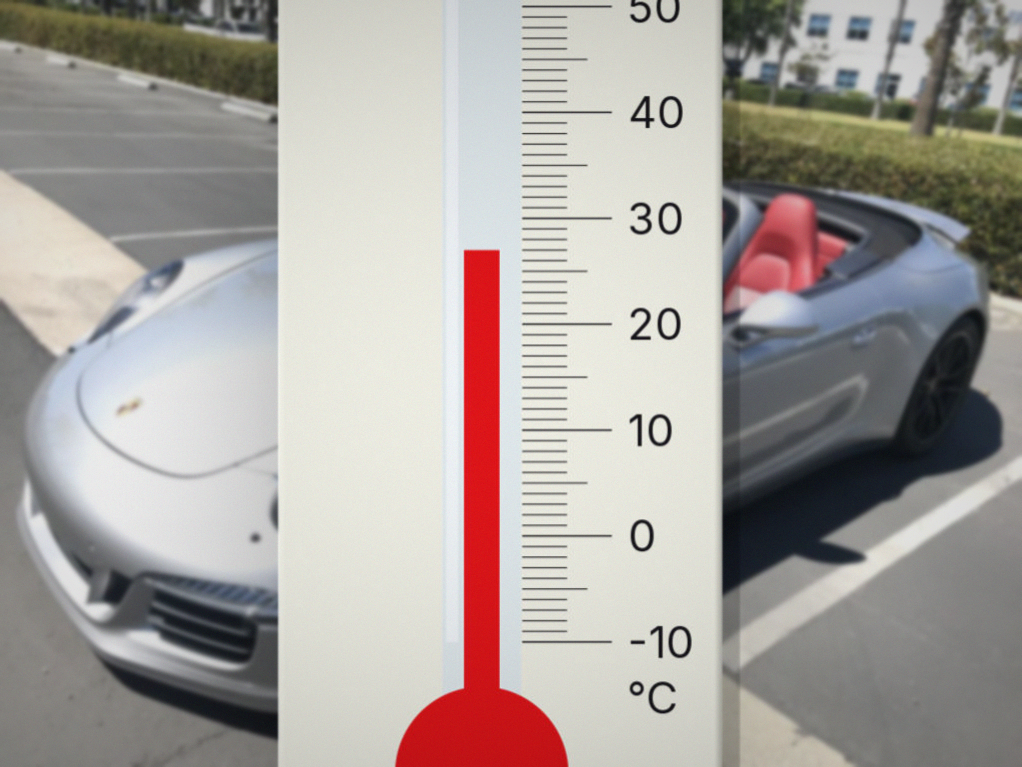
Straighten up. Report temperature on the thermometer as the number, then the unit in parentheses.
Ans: 27 (°C)
